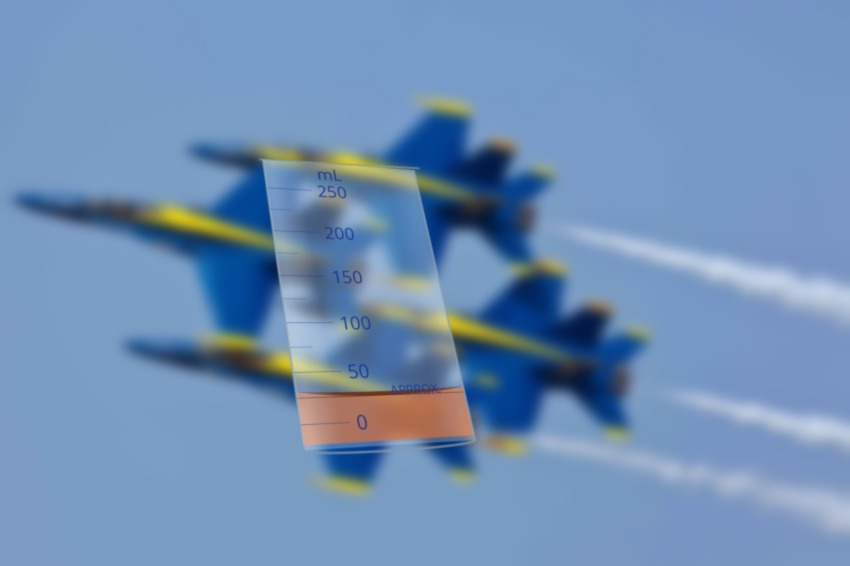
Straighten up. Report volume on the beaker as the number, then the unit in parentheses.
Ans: 25 (mL)
